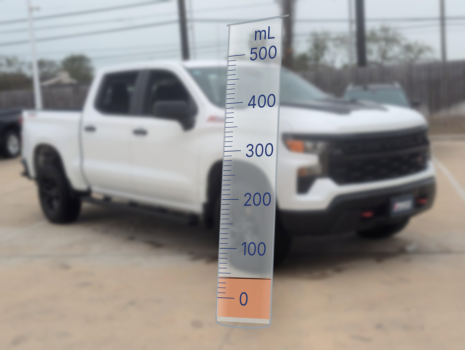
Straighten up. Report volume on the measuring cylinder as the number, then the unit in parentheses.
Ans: 40 (mL)
